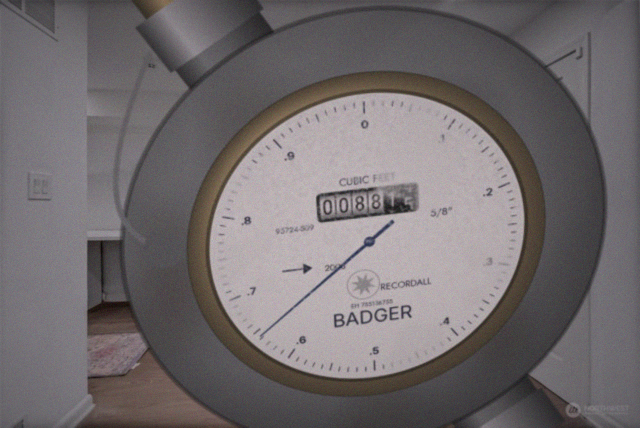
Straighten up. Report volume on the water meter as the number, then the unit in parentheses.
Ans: 8814.64 (ft³)
